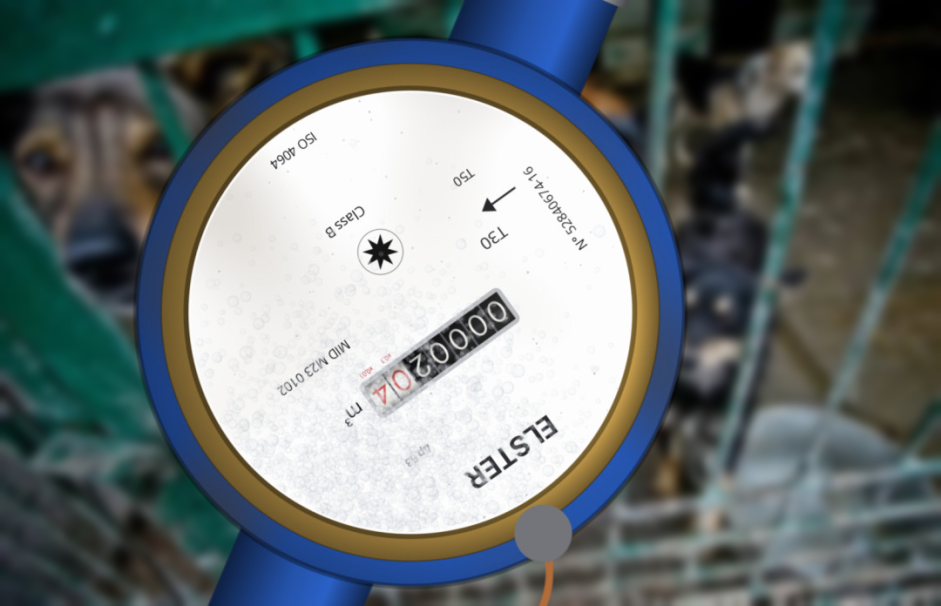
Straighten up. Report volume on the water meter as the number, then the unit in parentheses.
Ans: 2.04 (m³)
